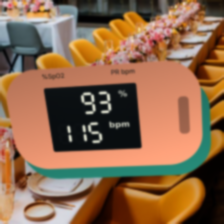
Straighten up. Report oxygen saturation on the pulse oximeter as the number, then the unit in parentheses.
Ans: 93 (%)
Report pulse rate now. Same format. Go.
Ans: 115 (bpm)
